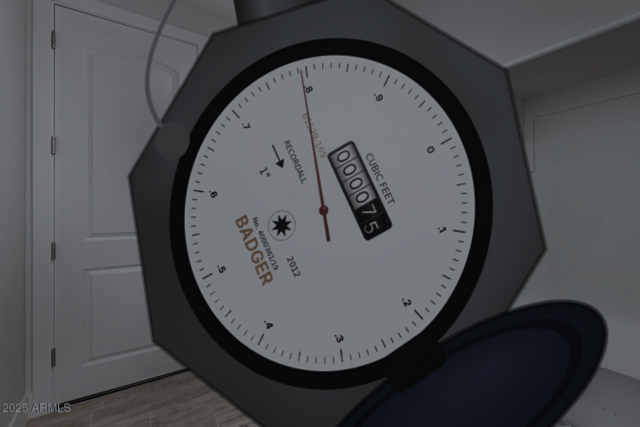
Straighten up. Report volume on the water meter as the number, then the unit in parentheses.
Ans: 74.79 (ft³)
